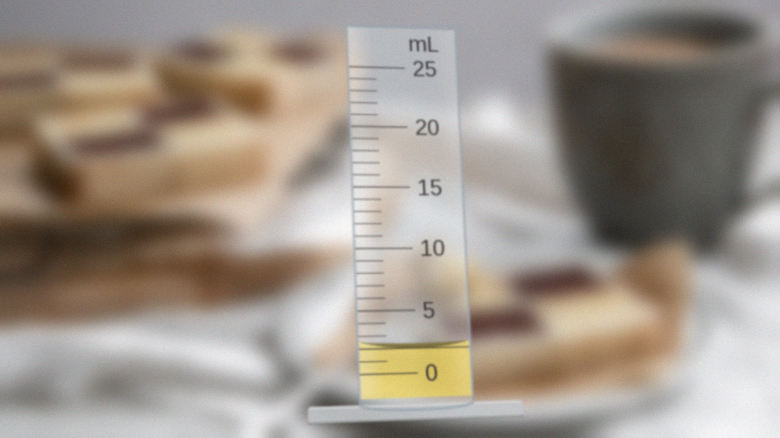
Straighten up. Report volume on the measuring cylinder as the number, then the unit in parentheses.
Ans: 2 (mL)
